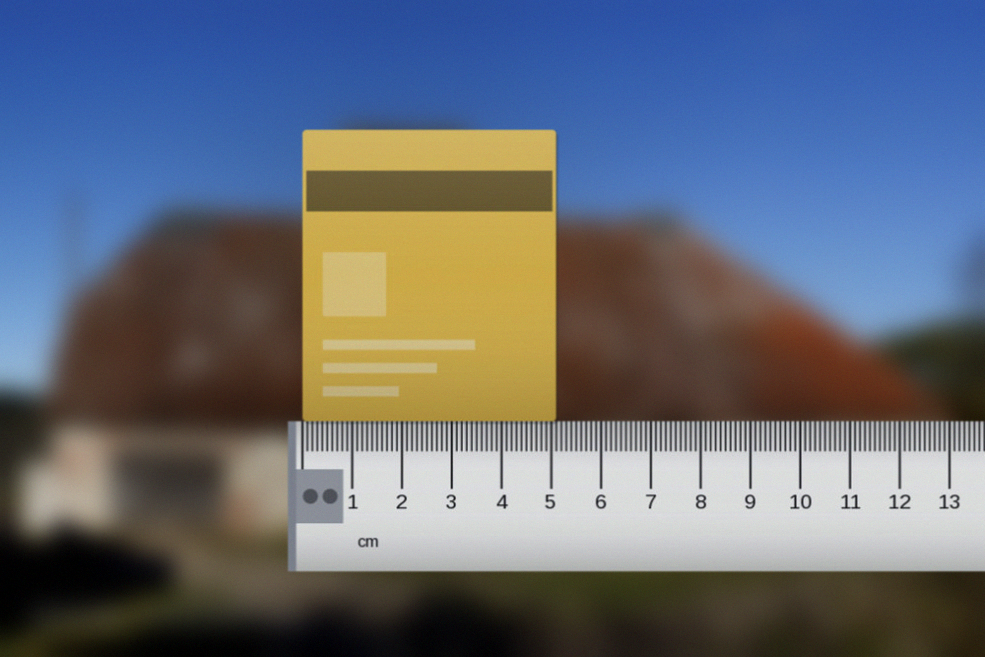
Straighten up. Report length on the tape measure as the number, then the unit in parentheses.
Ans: 5.1 (cm)
